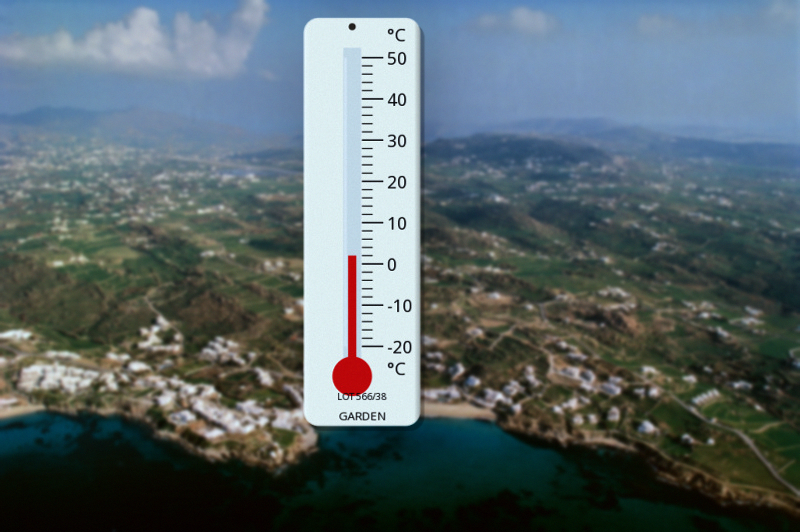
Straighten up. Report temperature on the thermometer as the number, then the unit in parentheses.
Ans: 2 (°C)
